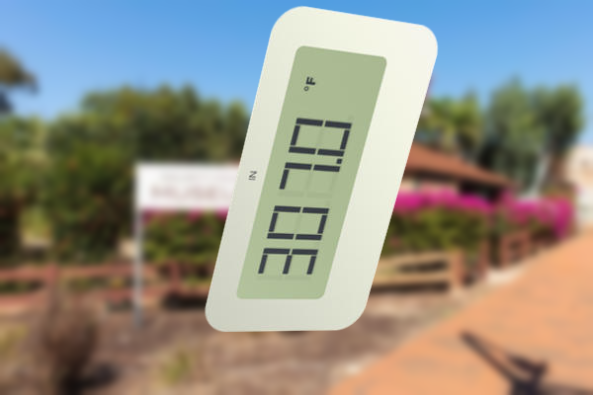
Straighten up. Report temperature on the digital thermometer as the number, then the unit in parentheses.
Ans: 307.0 (°F)
